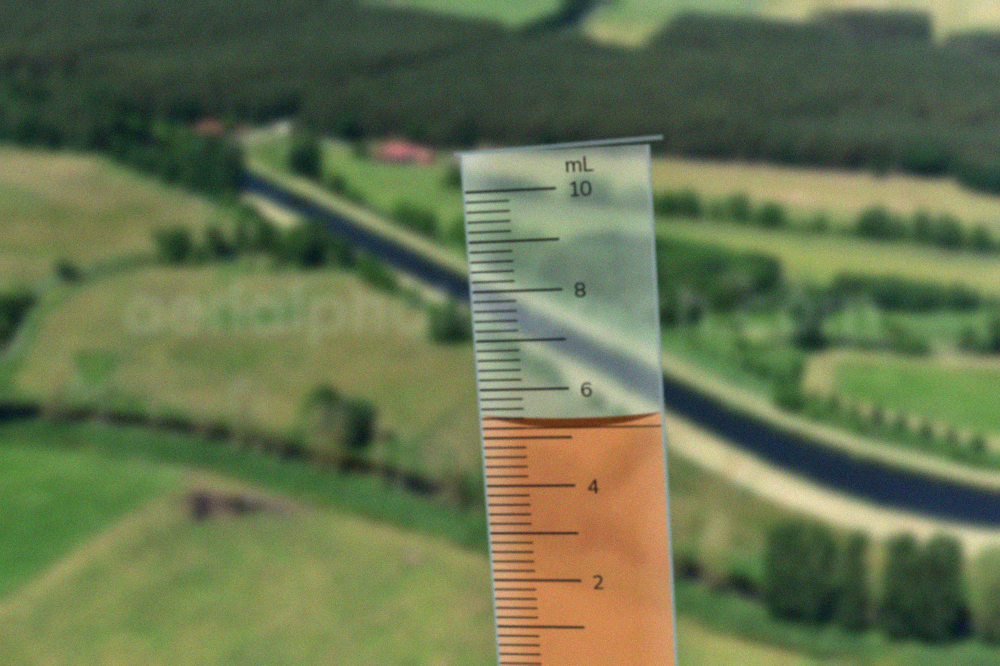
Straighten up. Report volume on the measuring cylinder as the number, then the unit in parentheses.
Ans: 5.2 (mL)
